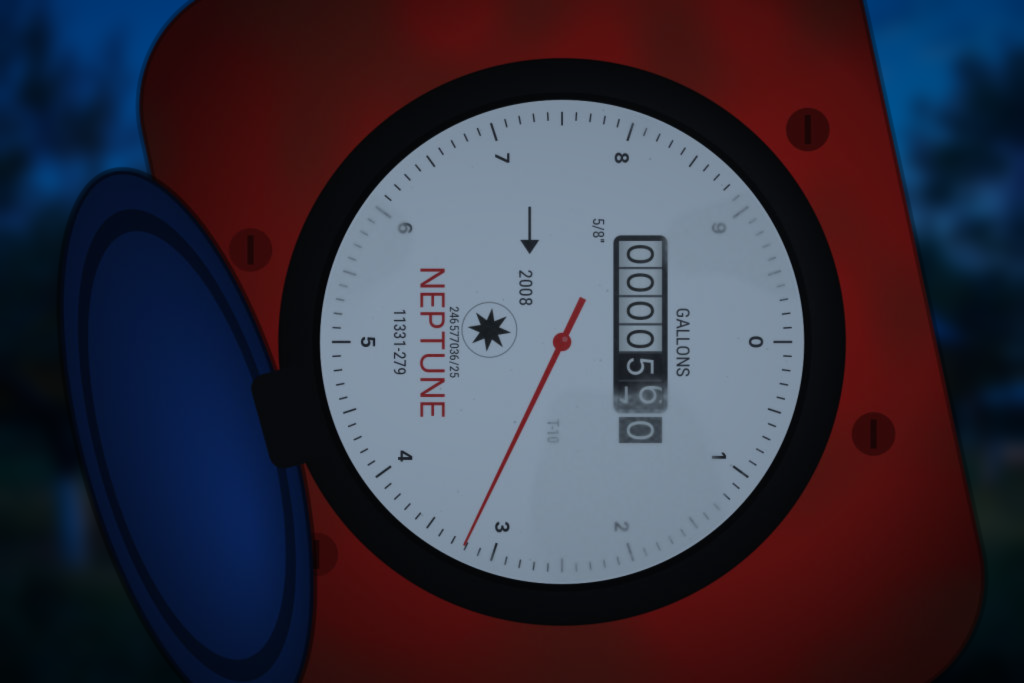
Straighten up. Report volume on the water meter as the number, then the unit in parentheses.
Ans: 563.2 (gal)
